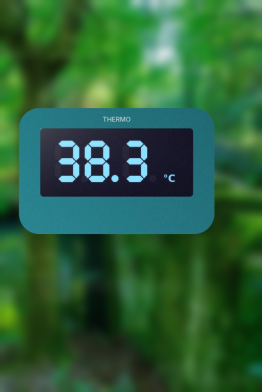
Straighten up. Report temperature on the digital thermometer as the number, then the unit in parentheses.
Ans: 38.3 (°C)
